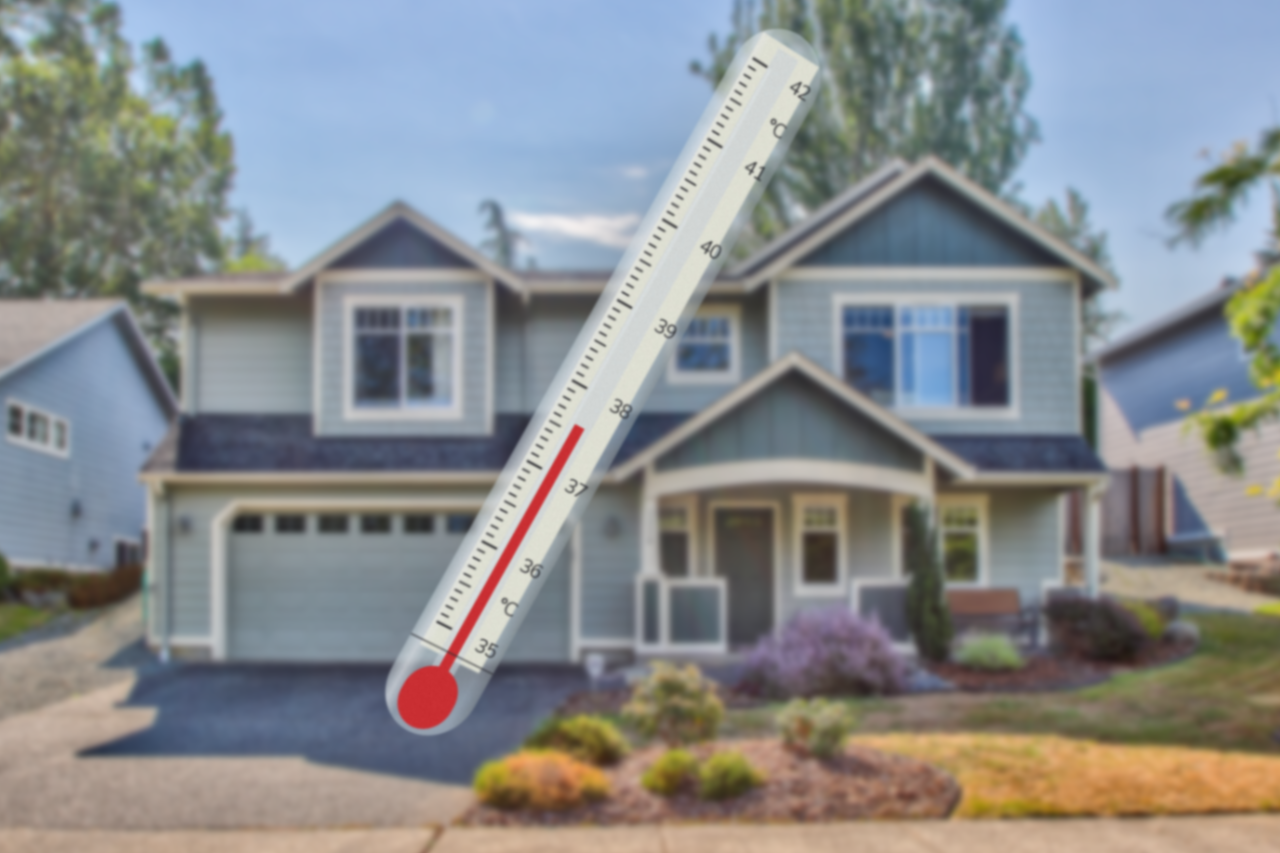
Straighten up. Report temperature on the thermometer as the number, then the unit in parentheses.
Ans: 37.6 (°C)
